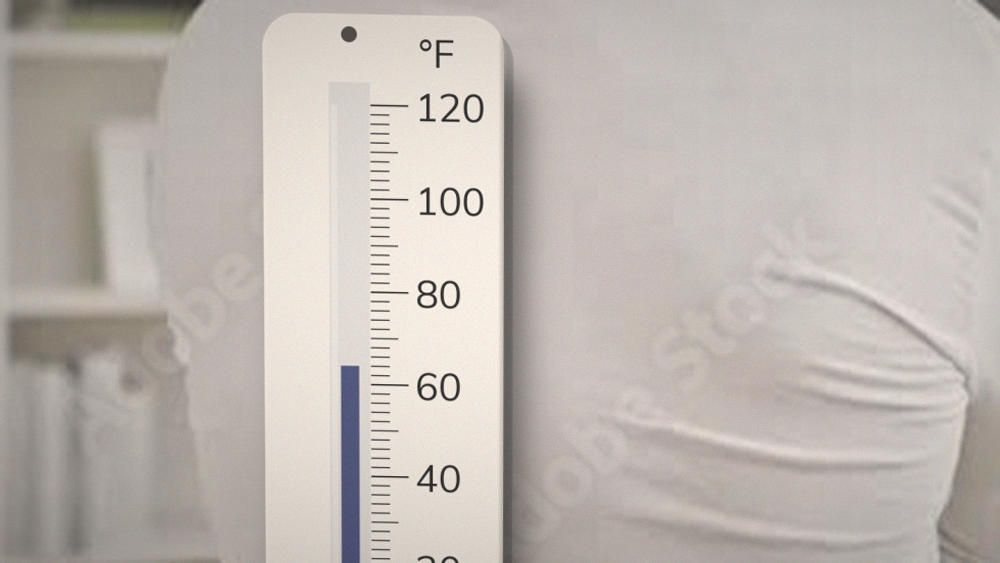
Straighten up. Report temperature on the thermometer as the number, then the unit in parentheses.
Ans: 64 (°F)
